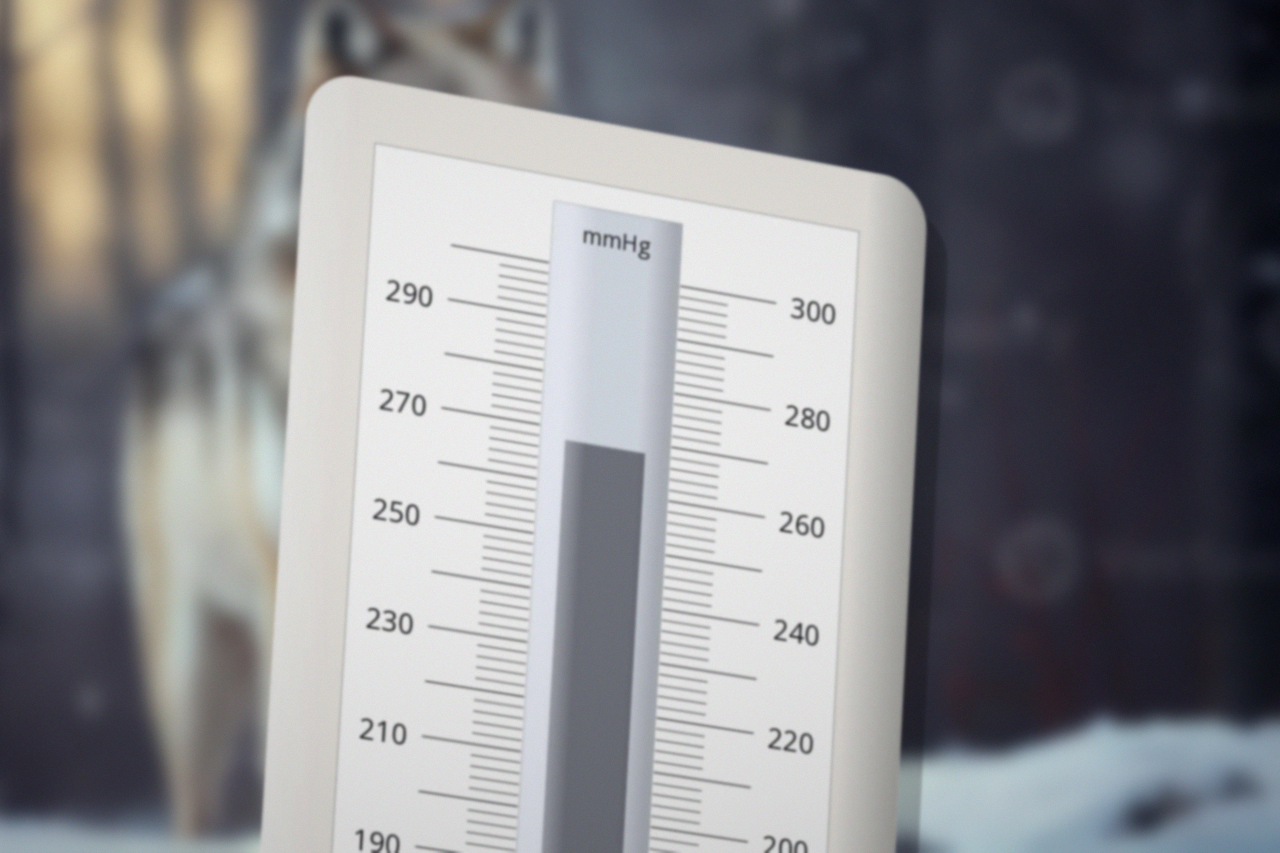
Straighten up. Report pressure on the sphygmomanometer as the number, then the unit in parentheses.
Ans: 268 (mmHg)
